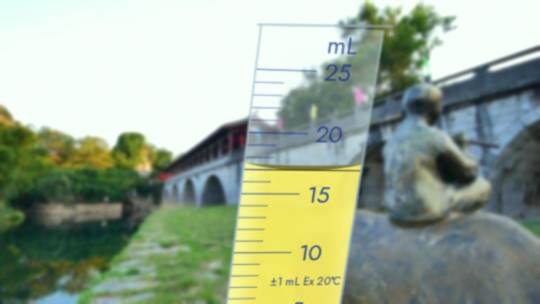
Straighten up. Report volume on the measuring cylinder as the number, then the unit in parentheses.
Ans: 17 (mL)
